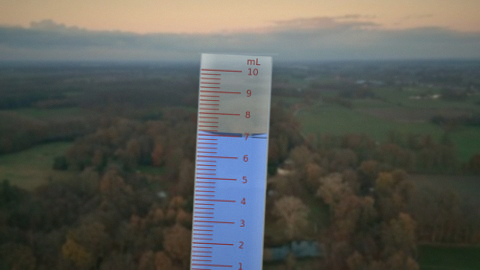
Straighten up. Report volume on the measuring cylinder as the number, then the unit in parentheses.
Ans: 7 (mL)
